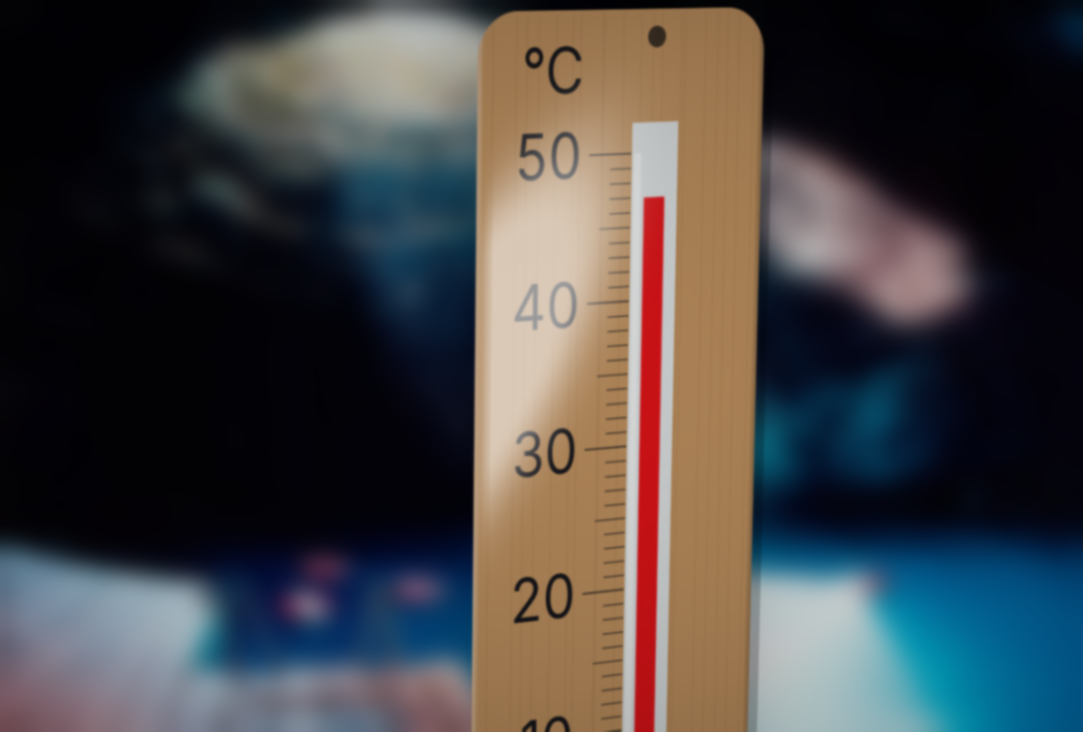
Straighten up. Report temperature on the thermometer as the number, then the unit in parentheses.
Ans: 47 (°C)
